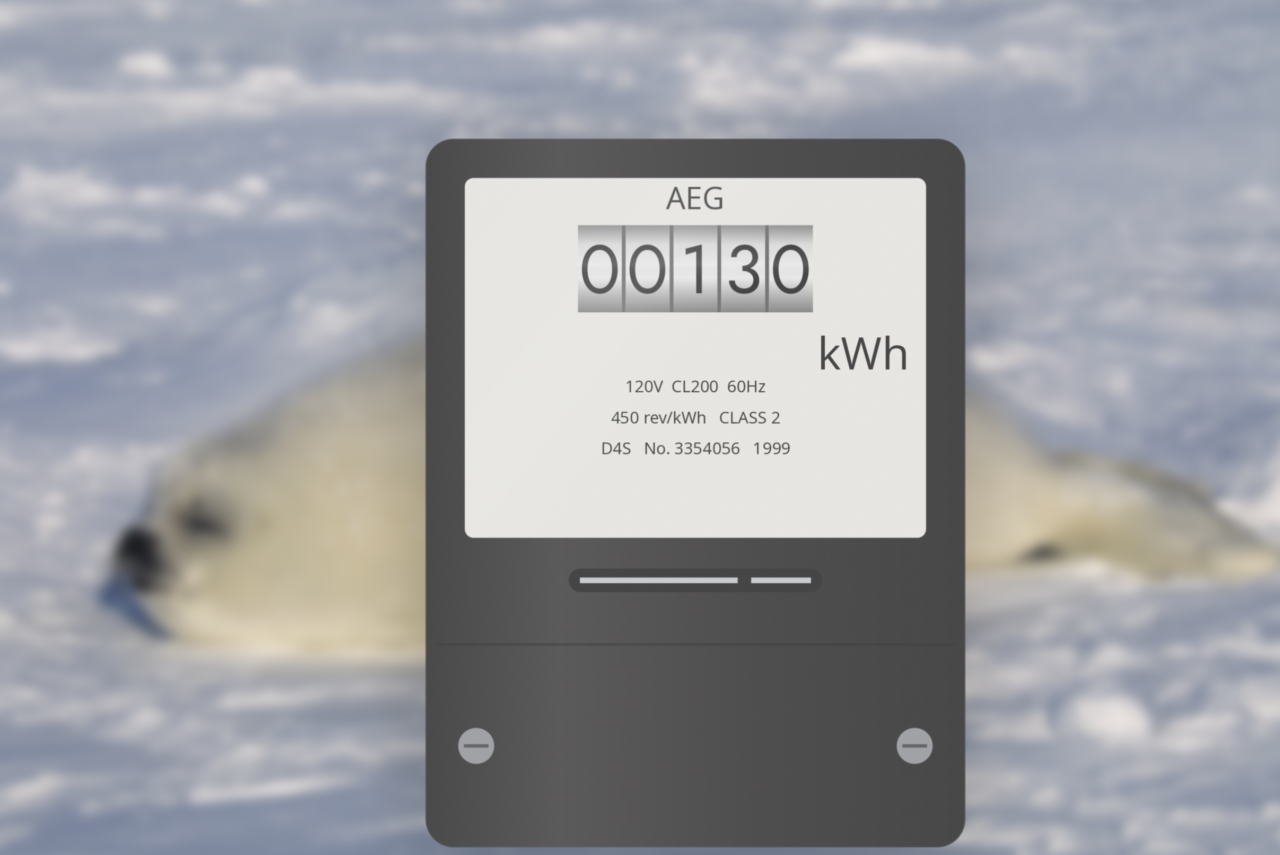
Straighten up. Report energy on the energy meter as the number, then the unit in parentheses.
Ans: 130 (kWh)
